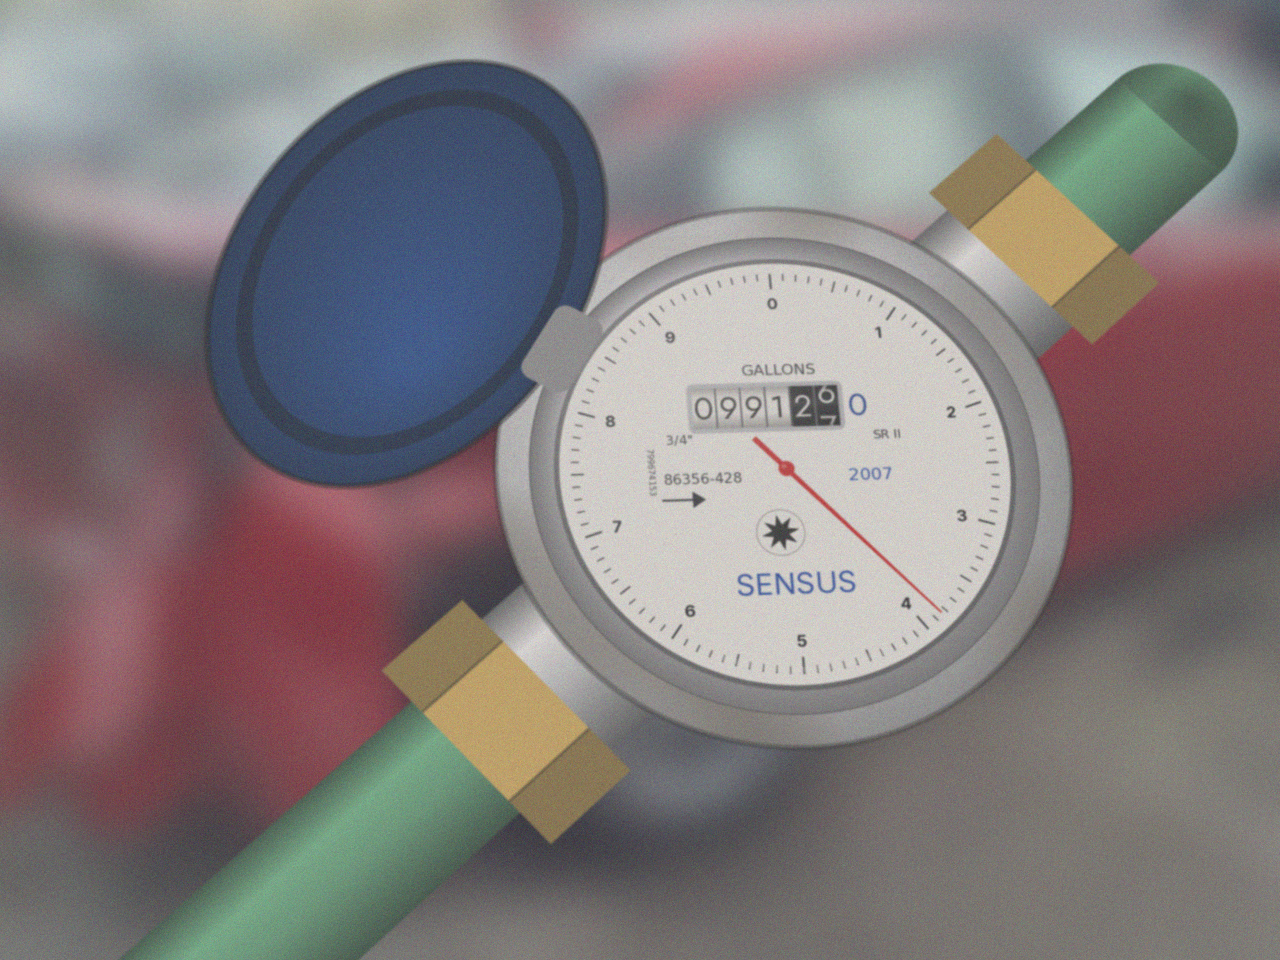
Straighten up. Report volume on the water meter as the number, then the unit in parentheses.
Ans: 991263.8 (gal)
